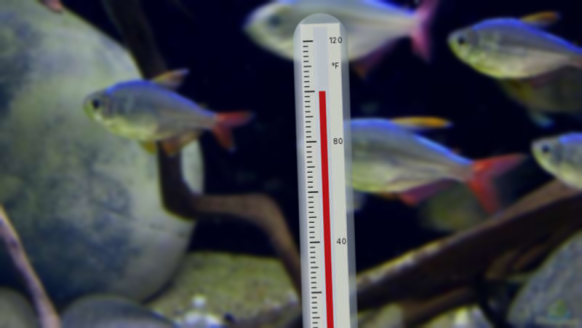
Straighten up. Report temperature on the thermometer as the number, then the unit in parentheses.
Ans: 100 (°F)
